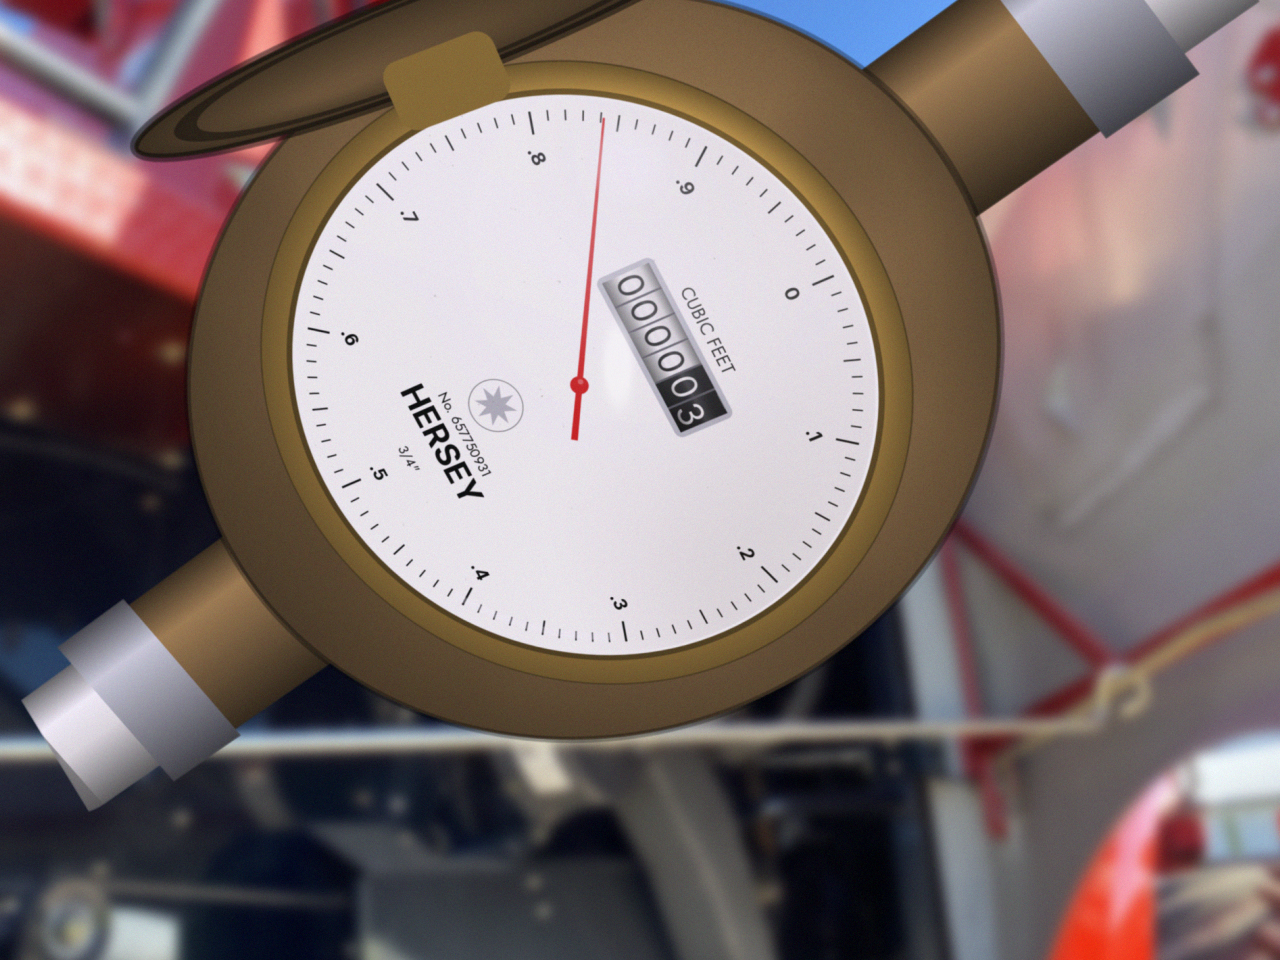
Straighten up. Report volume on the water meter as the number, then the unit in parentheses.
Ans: 2.84 (ft³)
